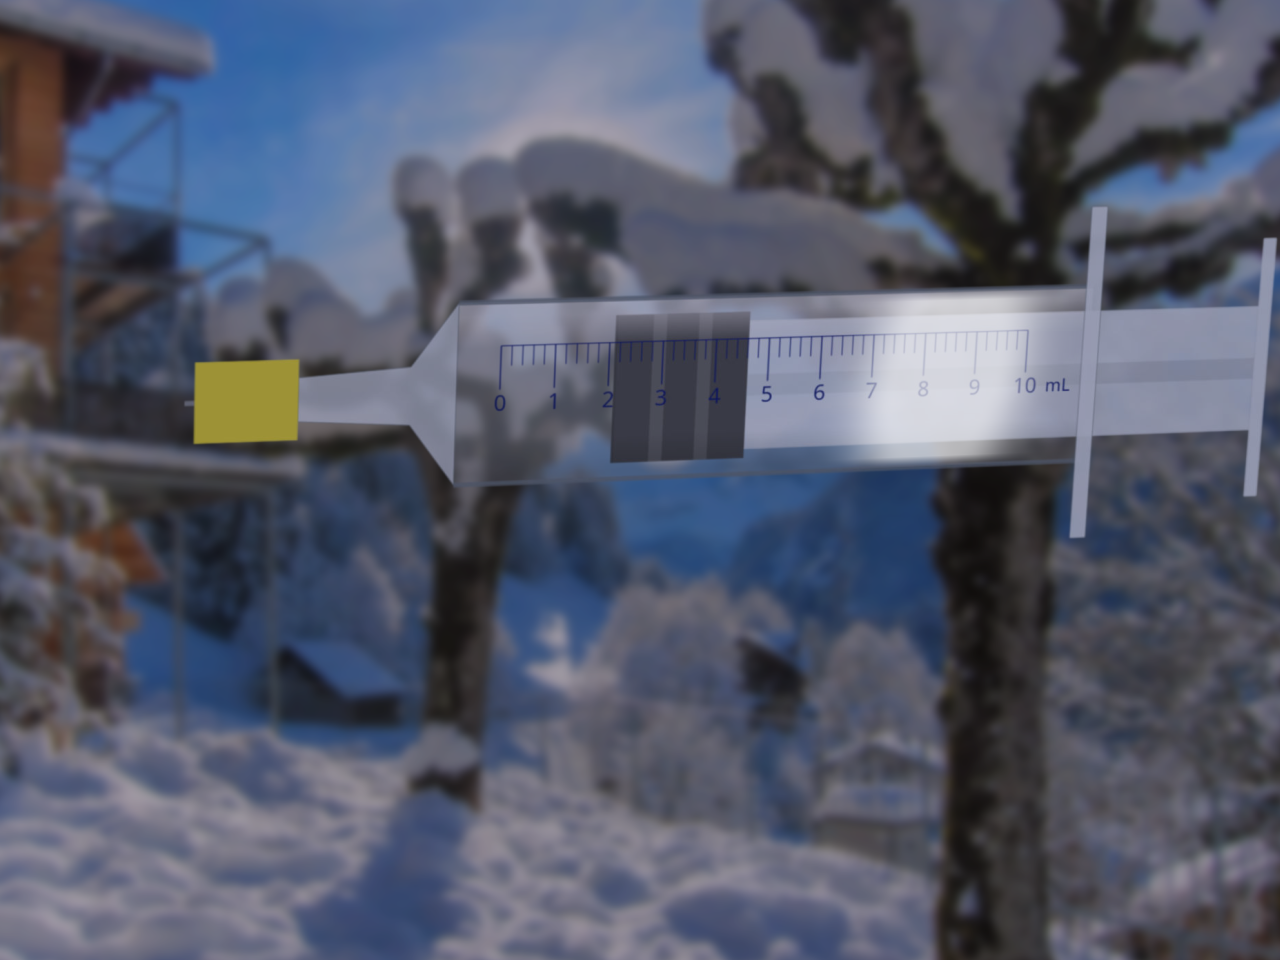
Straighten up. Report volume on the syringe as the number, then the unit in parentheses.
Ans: 2.1 (mL)
